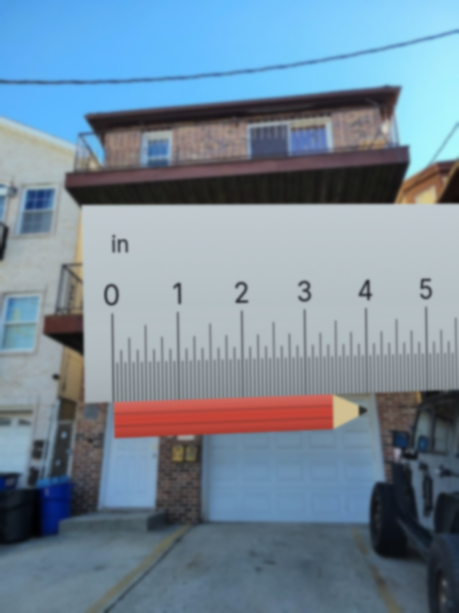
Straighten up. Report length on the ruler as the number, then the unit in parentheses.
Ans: 4 (in)
